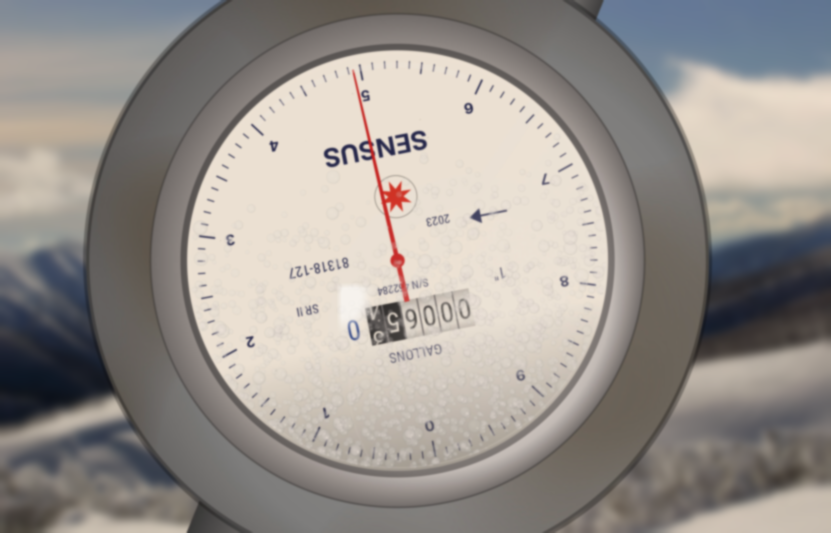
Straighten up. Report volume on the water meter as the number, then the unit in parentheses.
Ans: 6534.9 (gal)
